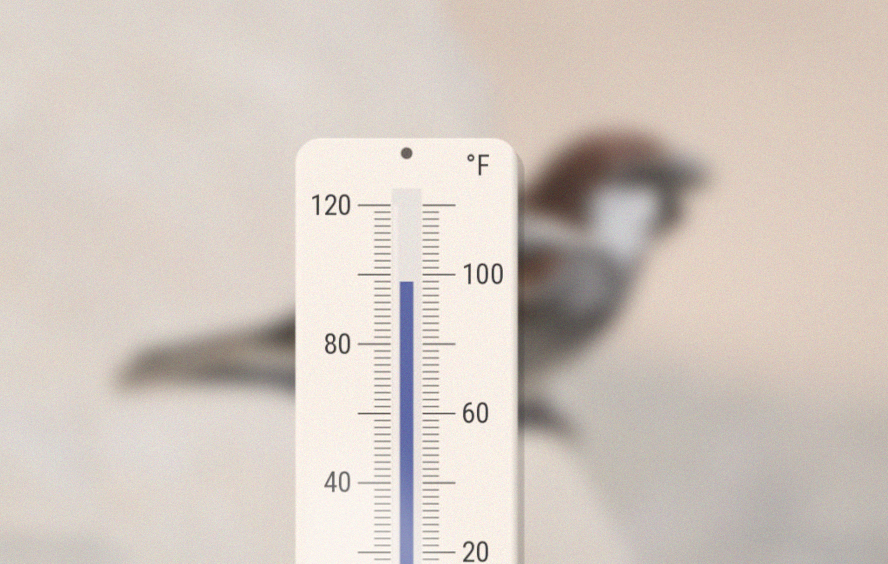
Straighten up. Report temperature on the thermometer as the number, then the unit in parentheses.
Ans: 98 (°F)
